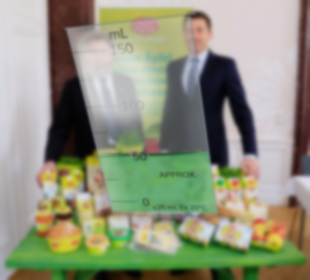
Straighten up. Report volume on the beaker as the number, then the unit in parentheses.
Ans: 50 (mL)
